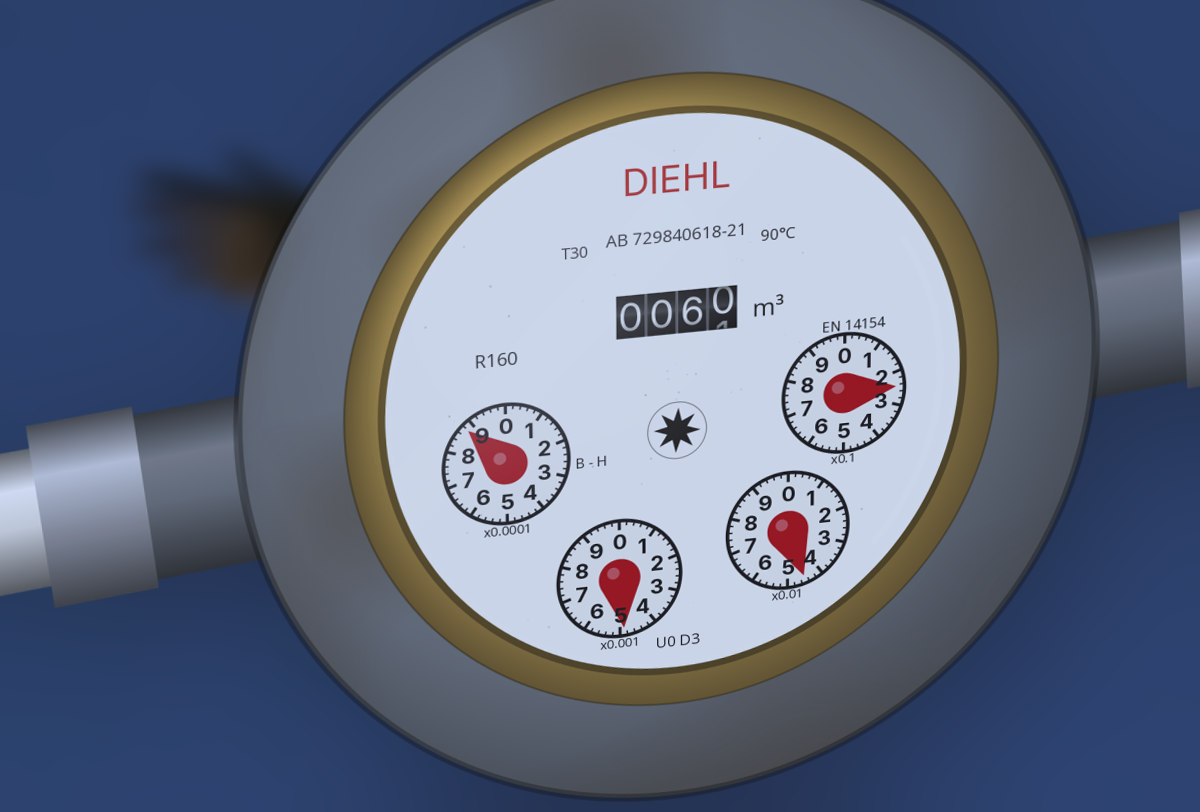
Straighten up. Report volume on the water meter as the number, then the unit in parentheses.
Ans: 60.2448 (m³)
